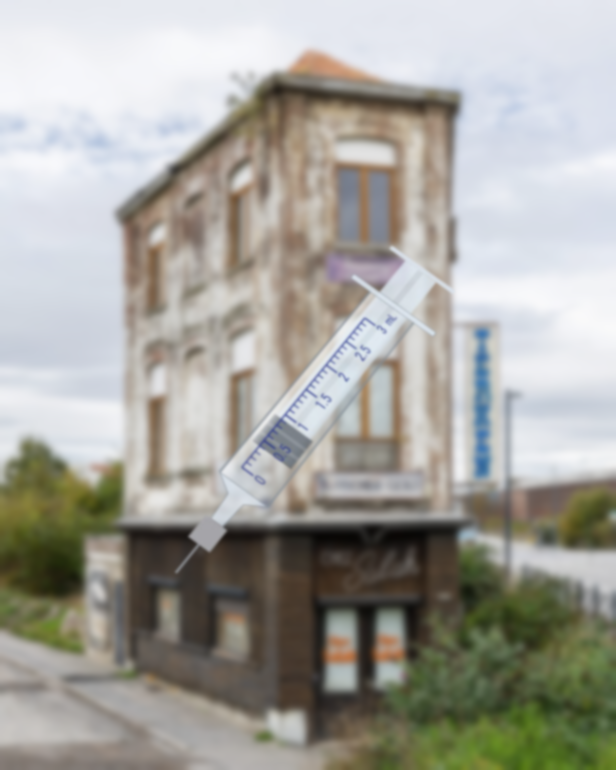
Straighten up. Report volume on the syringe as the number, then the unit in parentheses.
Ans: 0.4 (mL)
